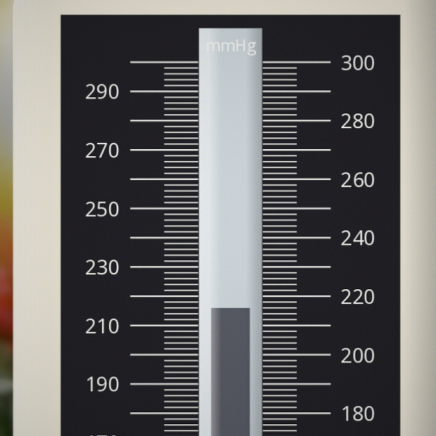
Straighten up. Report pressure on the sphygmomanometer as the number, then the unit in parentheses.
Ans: 216 (mmHg)
